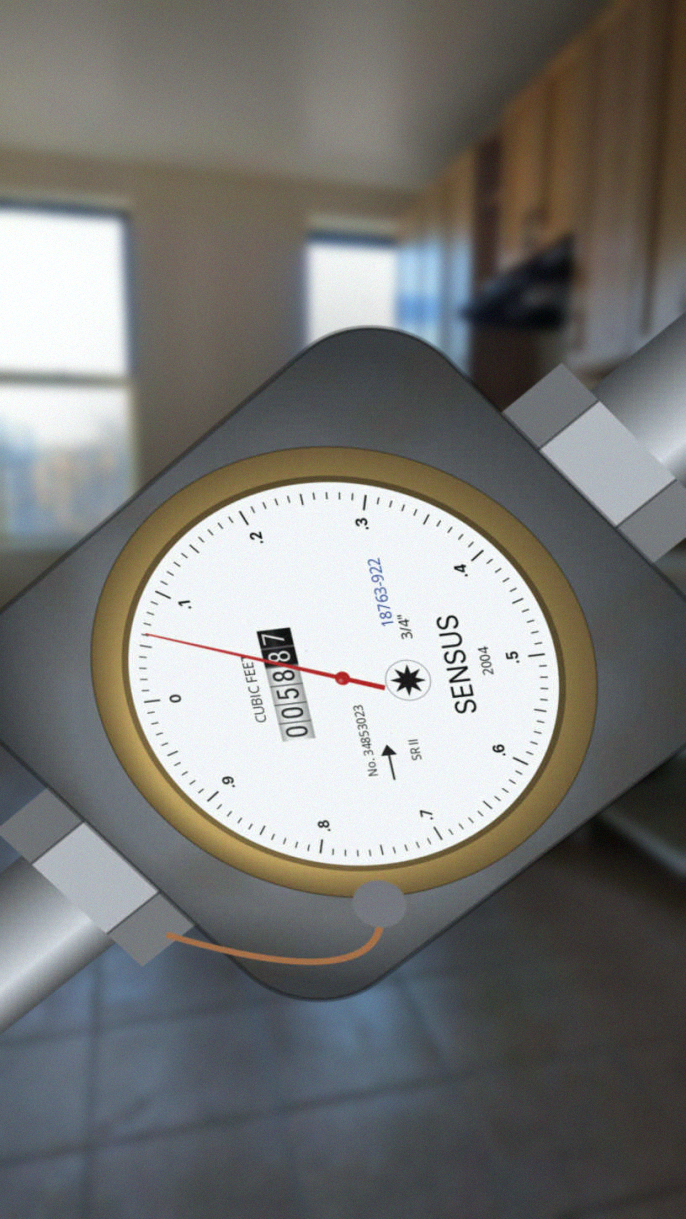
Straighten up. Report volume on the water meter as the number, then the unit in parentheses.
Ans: 5887.06 (ft³)
